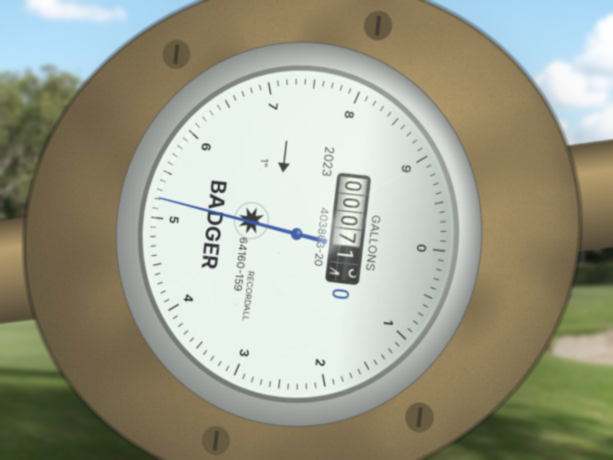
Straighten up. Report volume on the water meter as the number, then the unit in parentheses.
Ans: 7135.2 (gal)
